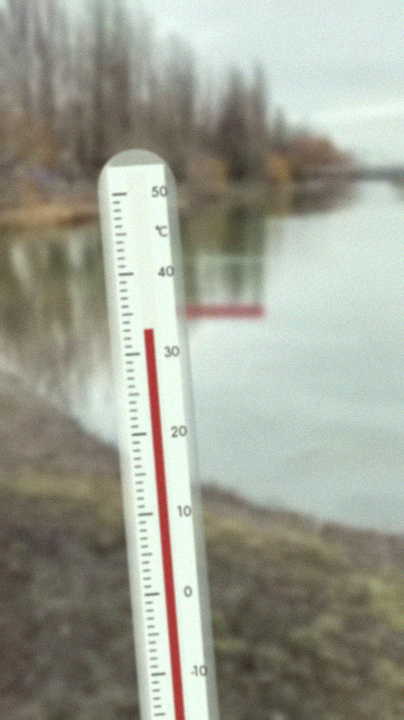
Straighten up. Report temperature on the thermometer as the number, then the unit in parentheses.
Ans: 33 (°C)
